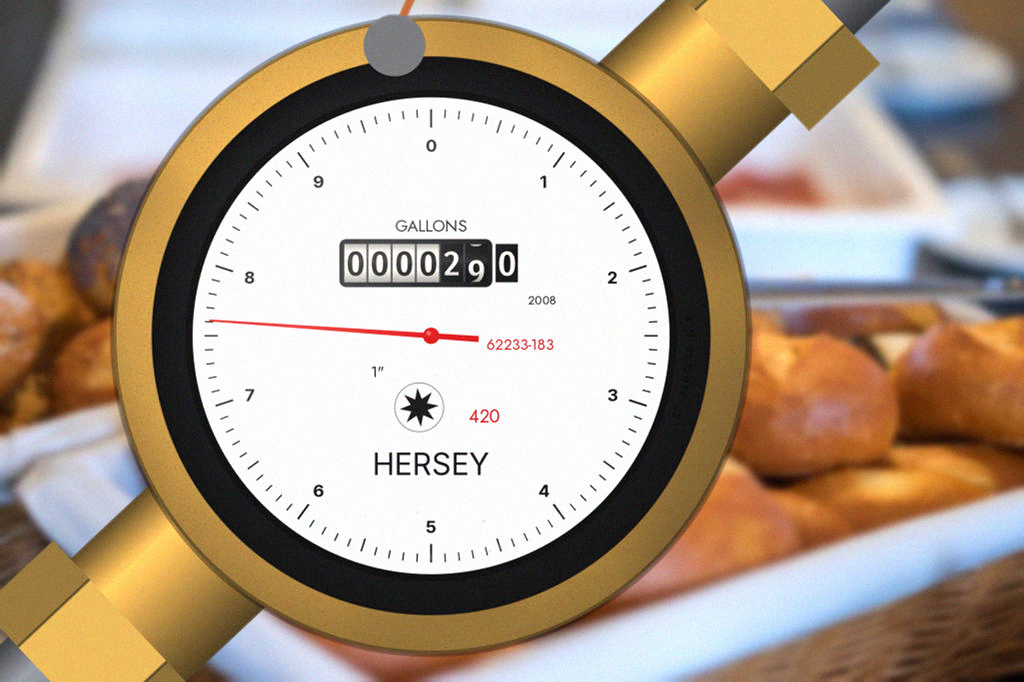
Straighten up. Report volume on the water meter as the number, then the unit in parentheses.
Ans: 287.6 (gal)
